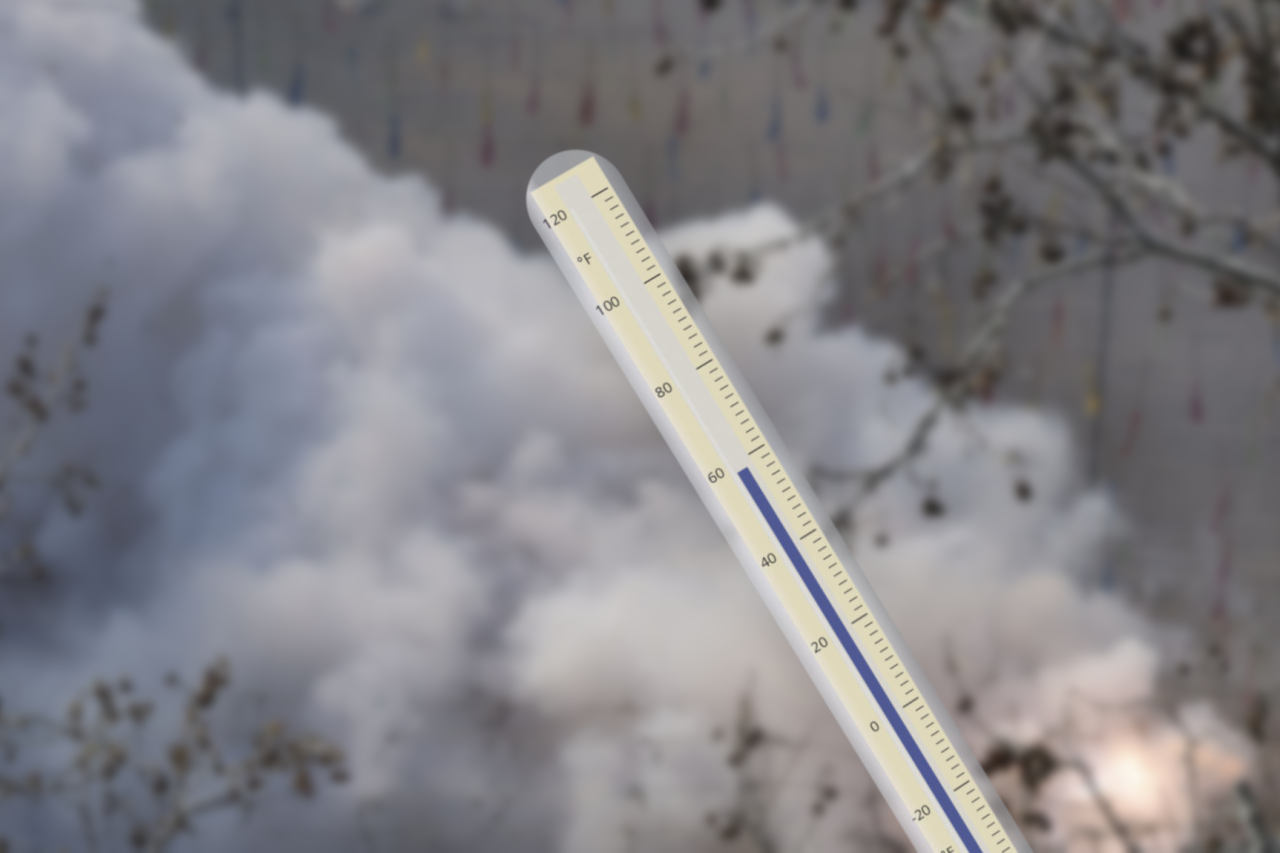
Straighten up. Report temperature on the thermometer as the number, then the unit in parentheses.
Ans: 58 (°F)
